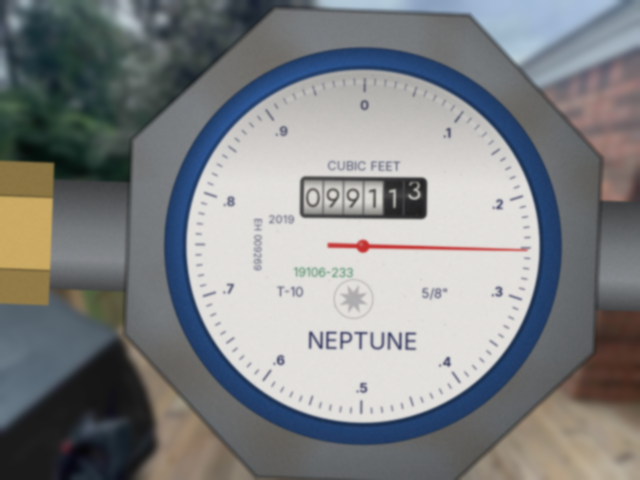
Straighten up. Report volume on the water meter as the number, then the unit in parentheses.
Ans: 99113.25 (ft³)
